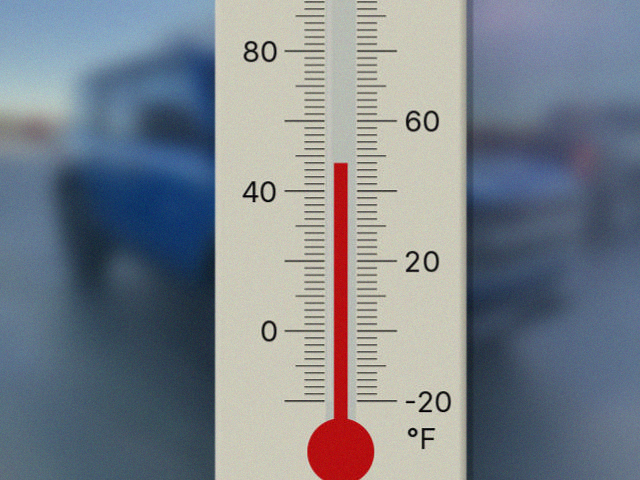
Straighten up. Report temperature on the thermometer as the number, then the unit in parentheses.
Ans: 48 (°F)
